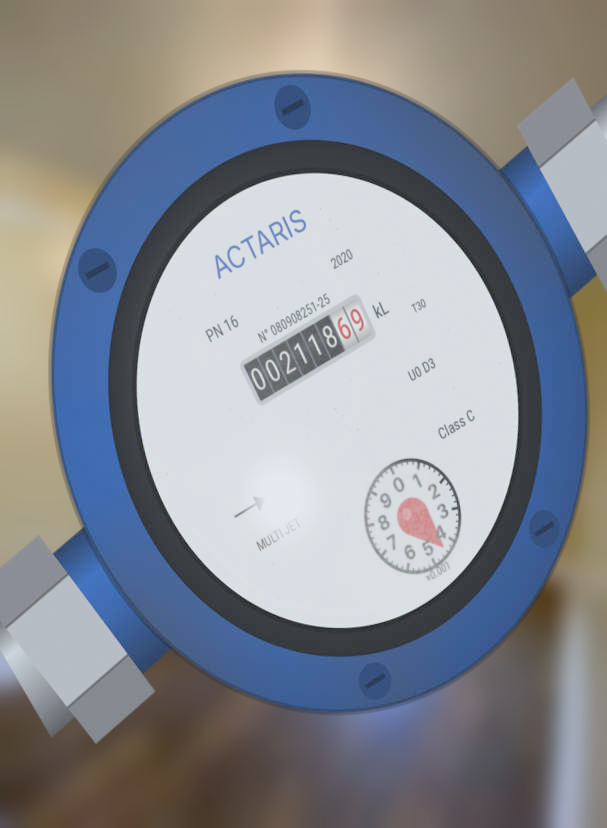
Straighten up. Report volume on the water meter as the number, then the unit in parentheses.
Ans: 2118.694 (kL)
